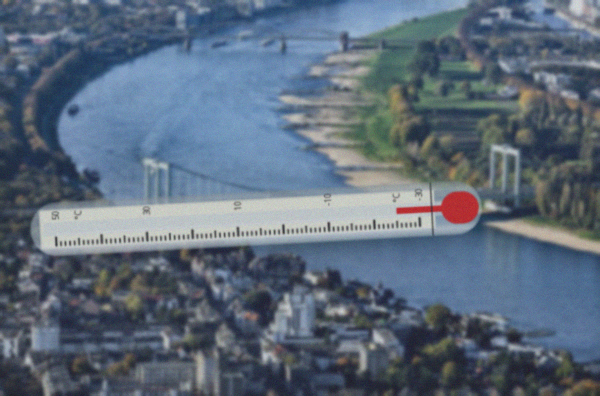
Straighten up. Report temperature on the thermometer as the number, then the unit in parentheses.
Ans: -25 (°C)
